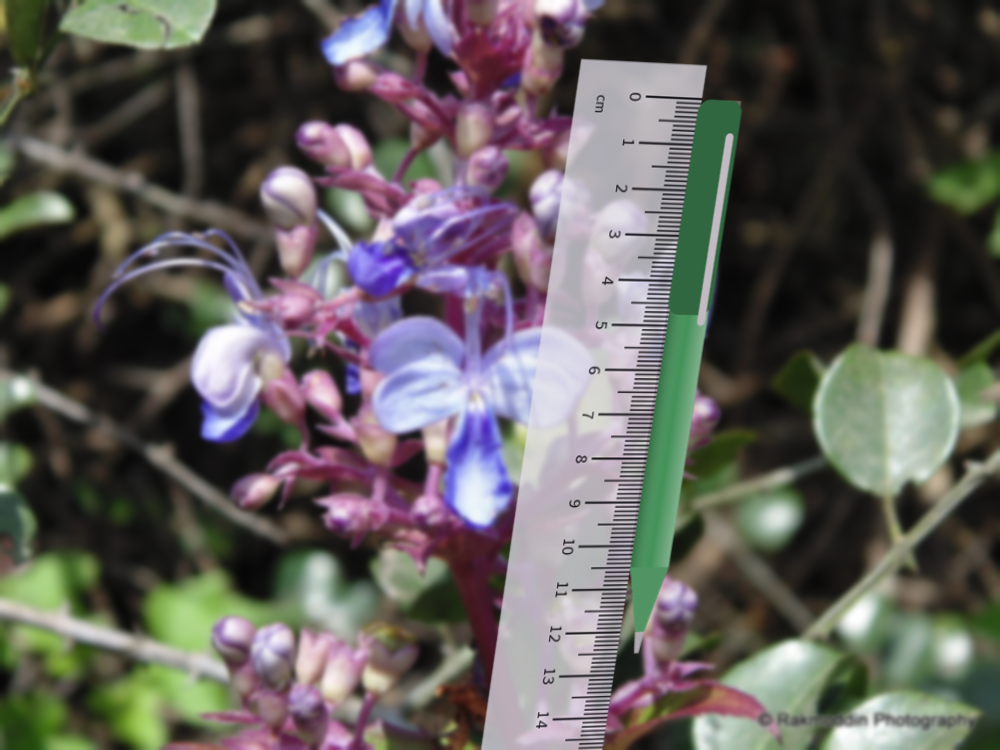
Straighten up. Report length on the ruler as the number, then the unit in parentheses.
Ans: 12.5 (cm)
